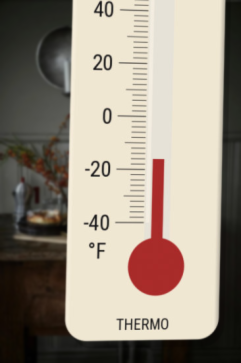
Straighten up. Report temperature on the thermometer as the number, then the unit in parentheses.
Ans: -16 (°F)
